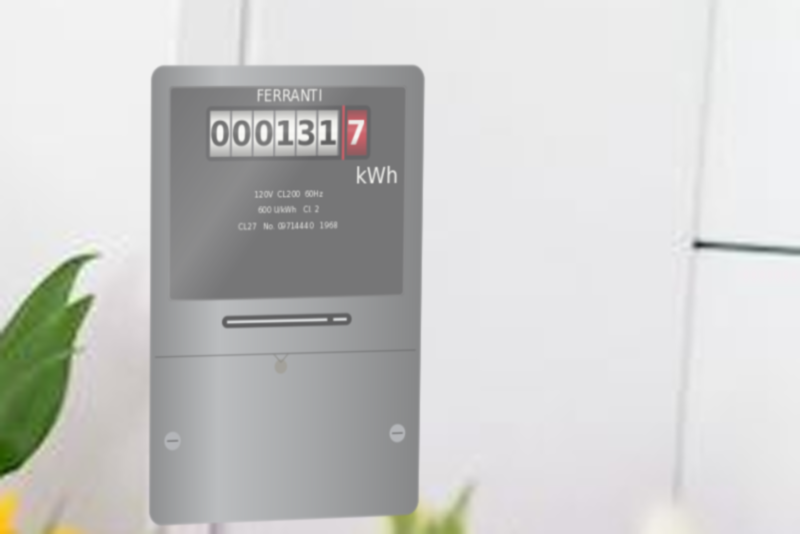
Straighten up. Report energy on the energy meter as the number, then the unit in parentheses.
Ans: 131.7 (kWh)
